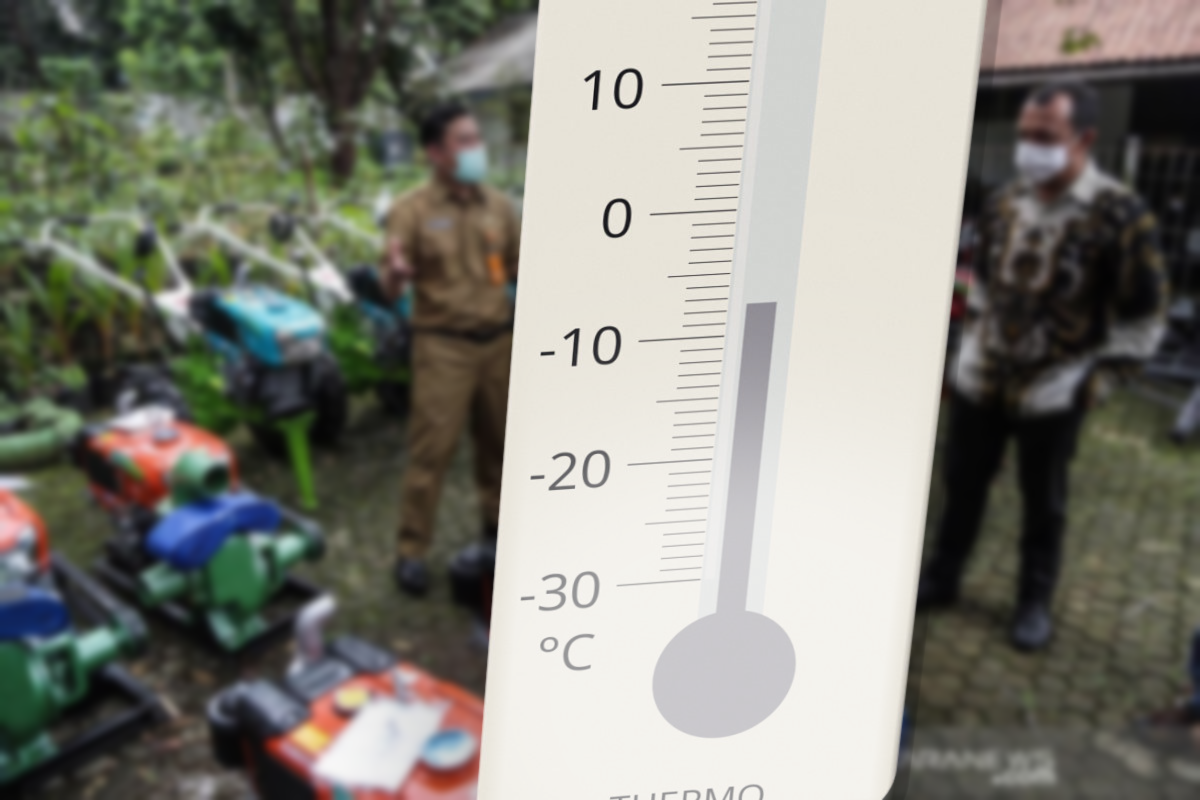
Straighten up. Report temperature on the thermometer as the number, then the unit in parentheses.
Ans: -7.5 (°C)
